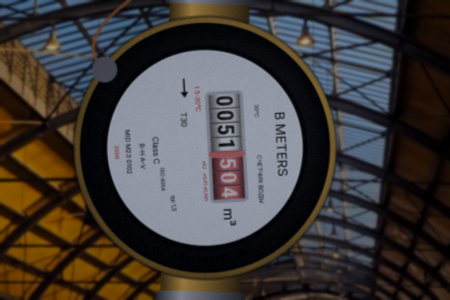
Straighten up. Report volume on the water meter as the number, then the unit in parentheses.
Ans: 51.504 (m³)
